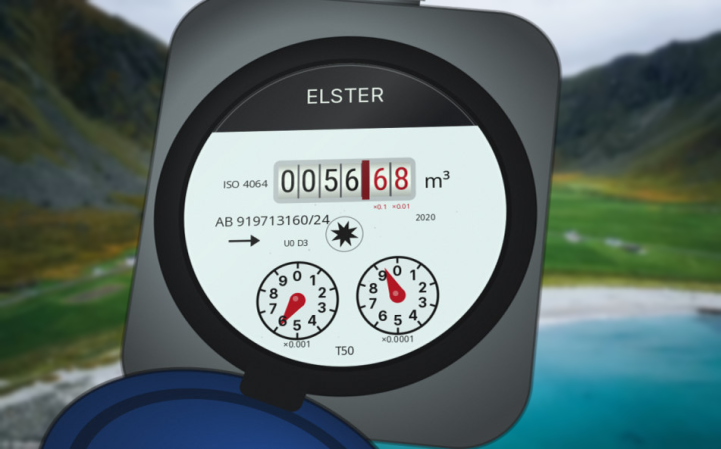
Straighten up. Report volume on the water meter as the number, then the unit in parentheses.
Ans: 56.6859 (m³)
